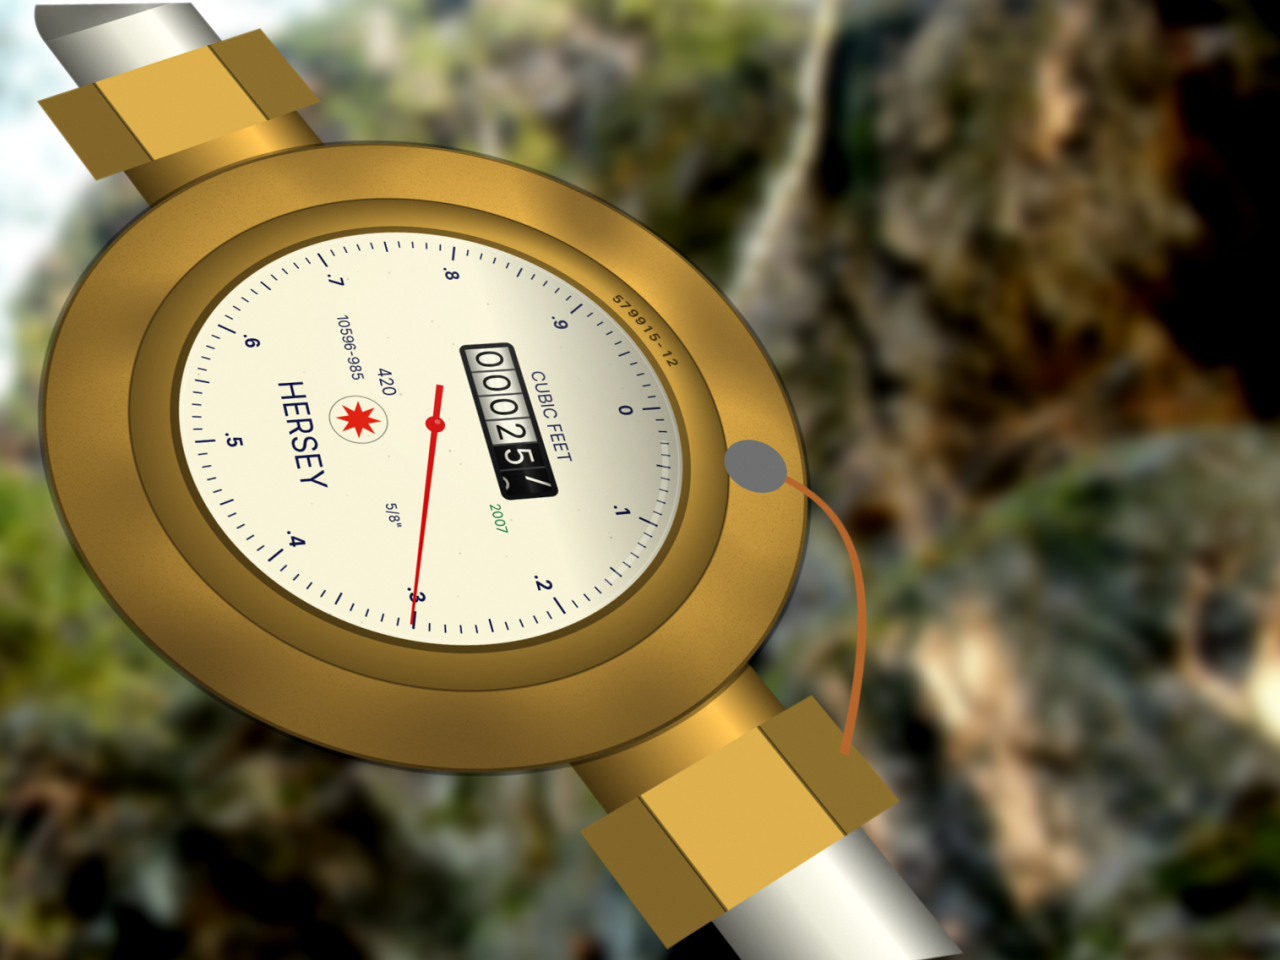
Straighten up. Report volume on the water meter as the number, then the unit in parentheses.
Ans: 257.30 (ft³)
